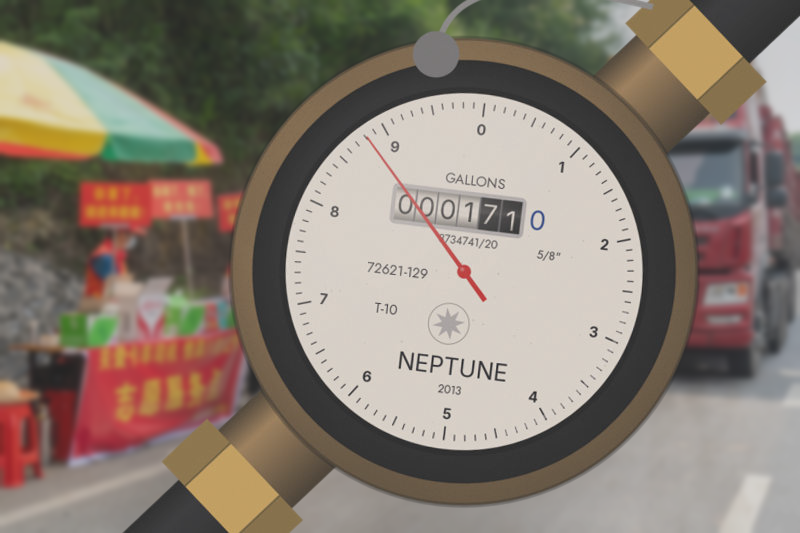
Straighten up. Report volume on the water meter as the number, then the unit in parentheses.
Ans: 1708.8 (gal)
